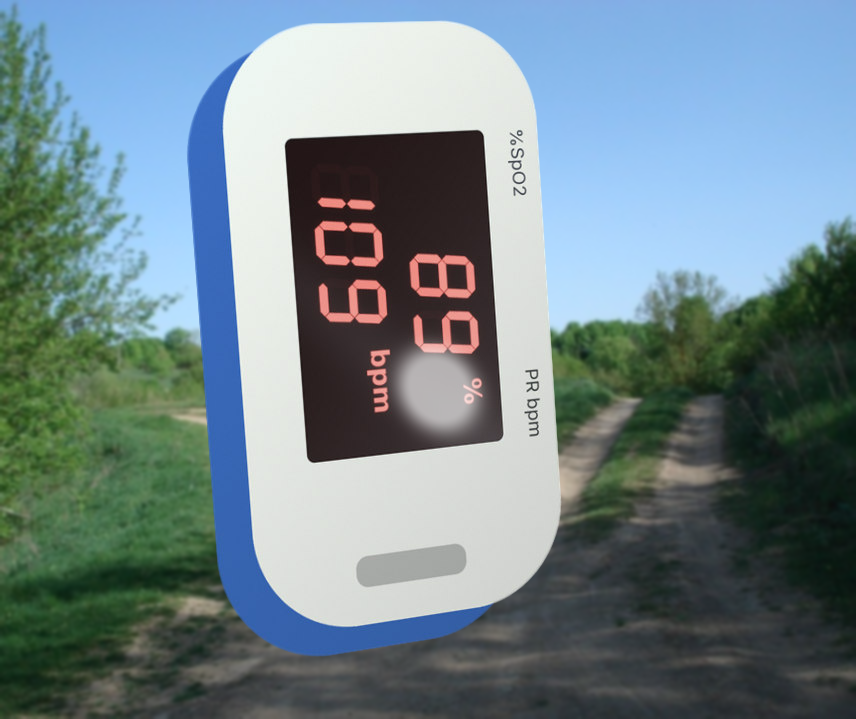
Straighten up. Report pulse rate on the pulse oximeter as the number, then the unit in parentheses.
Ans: 109 (bpm)
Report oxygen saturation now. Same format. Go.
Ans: 89 (%)
